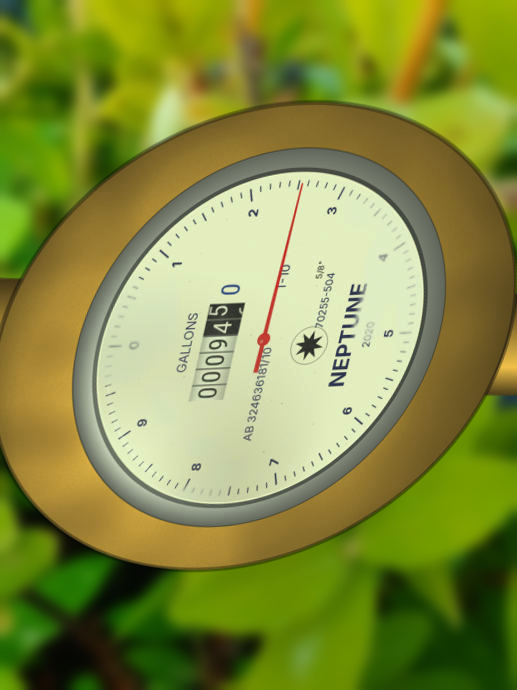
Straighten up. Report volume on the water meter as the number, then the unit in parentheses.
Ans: 9452.5 (gal)
